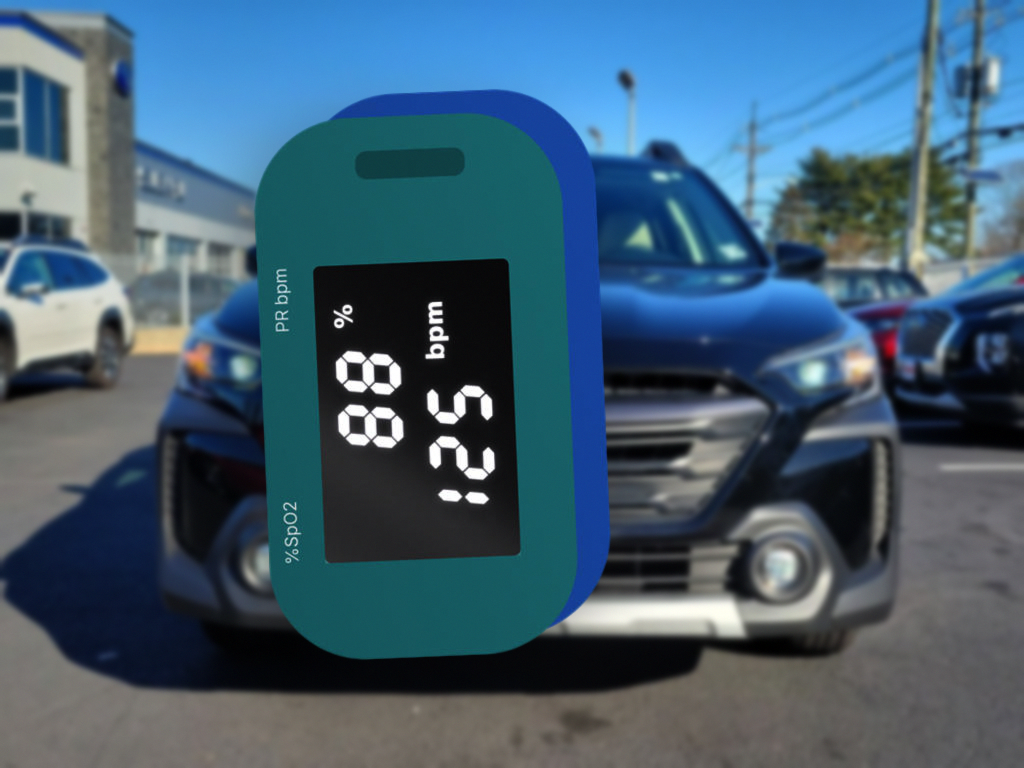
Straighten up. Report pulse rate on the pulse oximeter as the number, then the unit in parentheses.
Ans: 125 (bpm)
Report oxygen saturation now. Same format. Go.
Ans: 88 (%)
